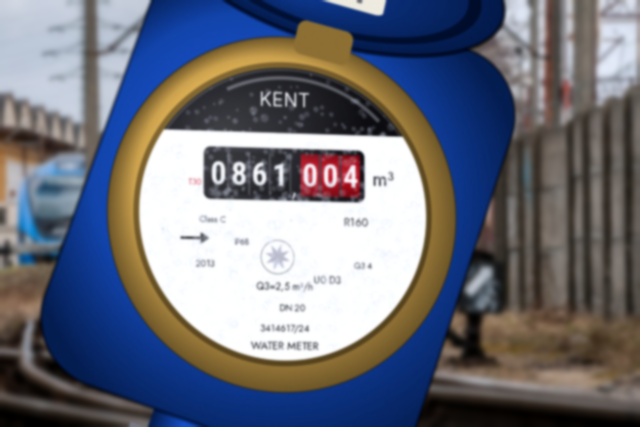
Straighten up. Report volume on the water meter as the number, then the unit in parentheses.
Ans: 861.004 (m³)
